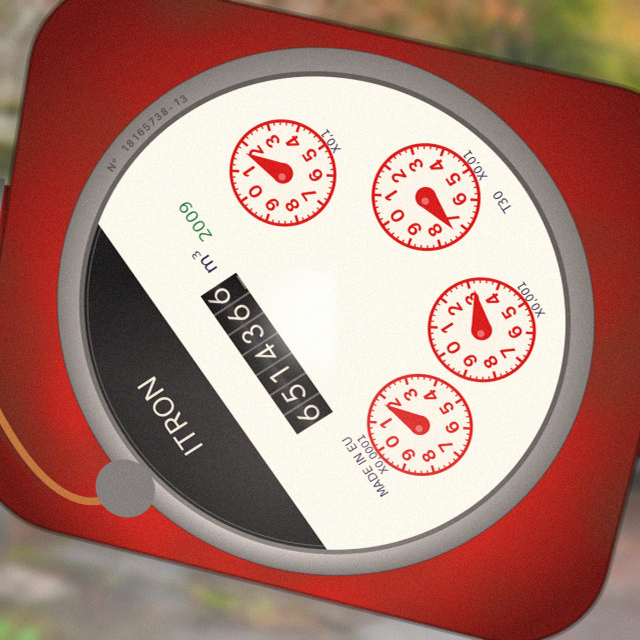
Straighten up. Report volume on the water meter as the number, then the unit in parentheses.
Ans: 6514366.1731 (m³)
